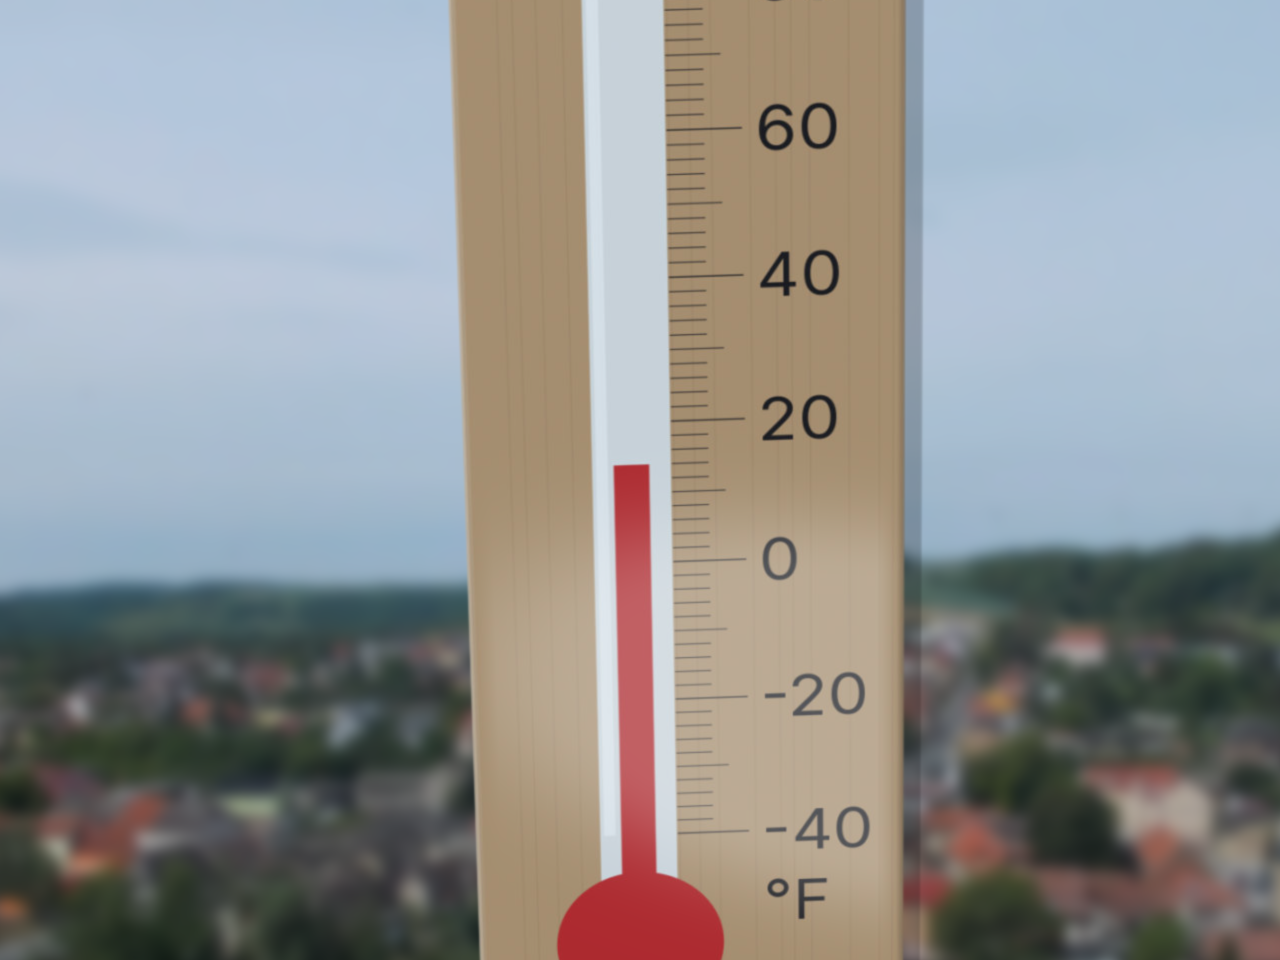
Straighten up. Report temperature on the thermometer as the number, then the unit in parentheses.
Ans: 14 (°F)
